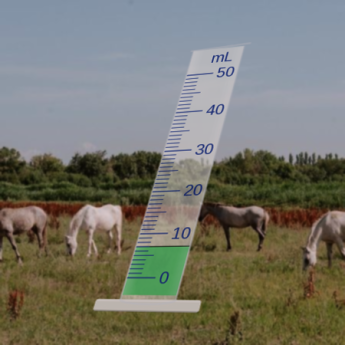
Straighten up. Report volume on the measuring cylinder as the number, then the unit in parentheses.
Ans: 7 (mL)
